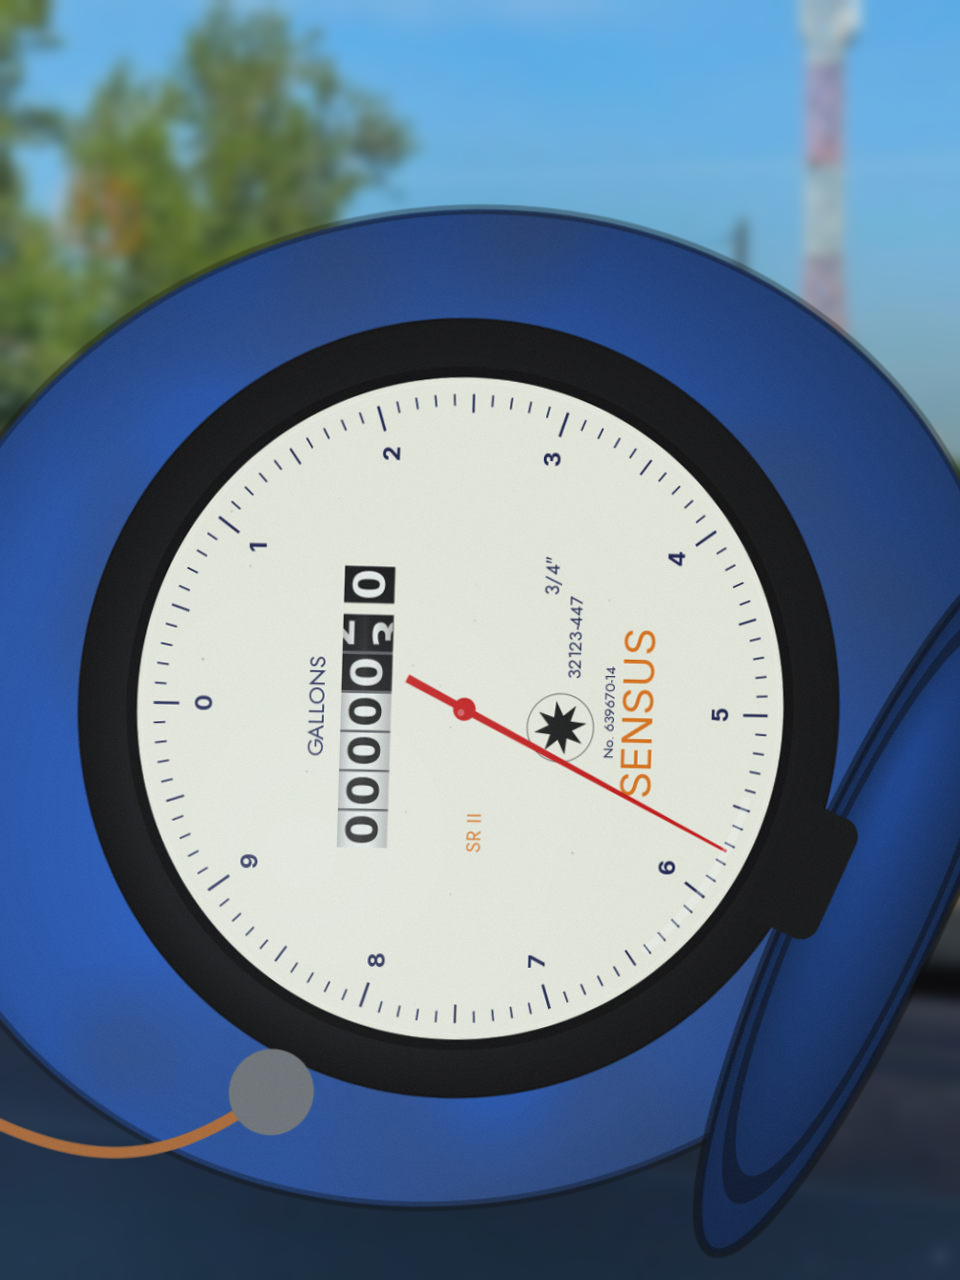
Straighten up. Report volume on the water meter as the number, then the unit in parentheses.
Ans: 25.7 (gal)
